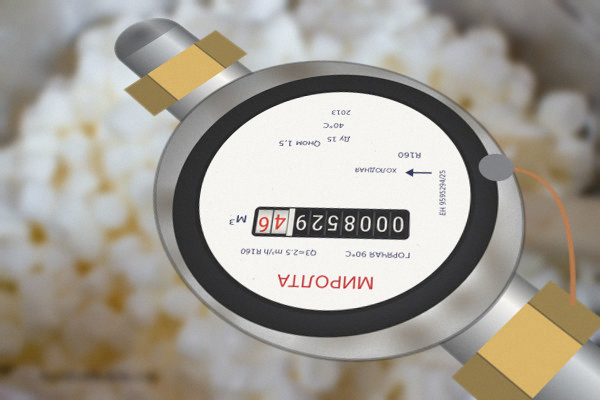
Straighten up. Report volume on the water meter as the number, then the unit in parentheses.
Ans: 8529.46 (m³)
